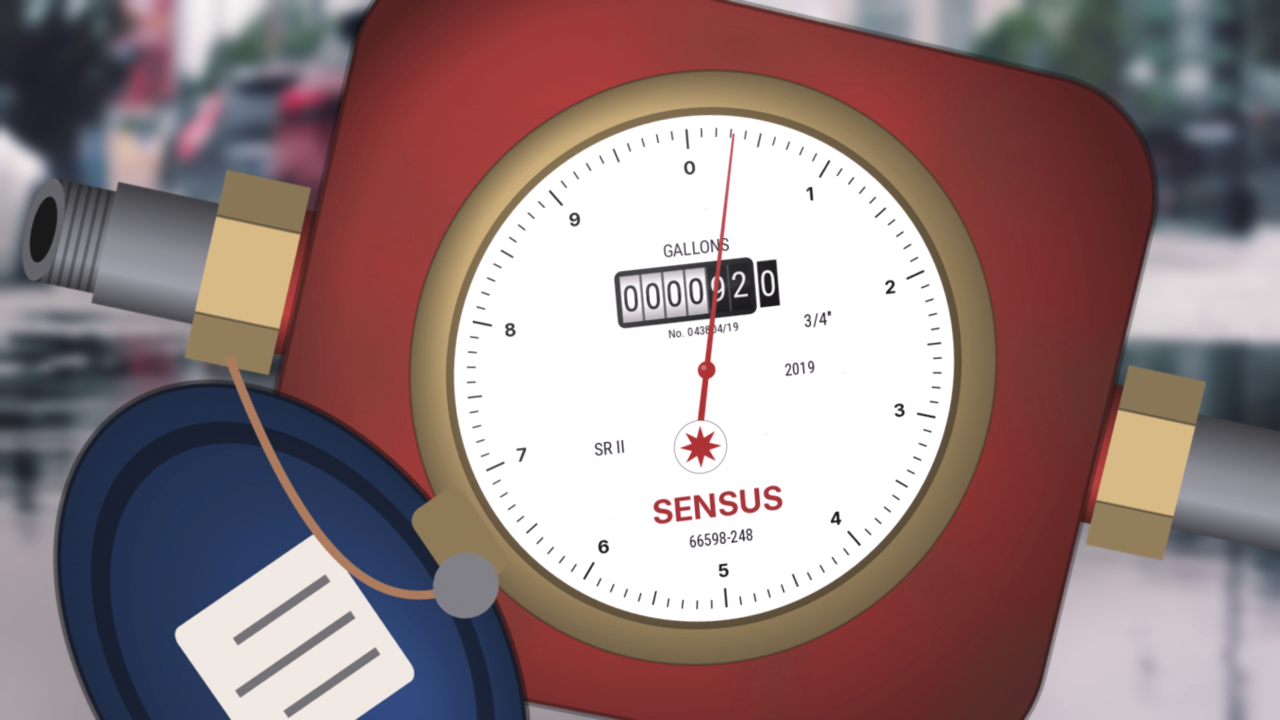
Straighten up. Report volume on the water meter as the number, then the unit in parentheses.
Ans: 920.3 (gal)
